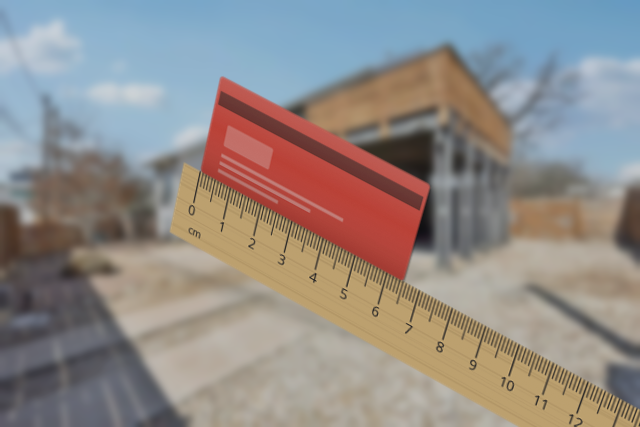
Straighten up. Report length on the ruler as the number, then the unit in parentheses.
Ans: 6.5 (cm)
